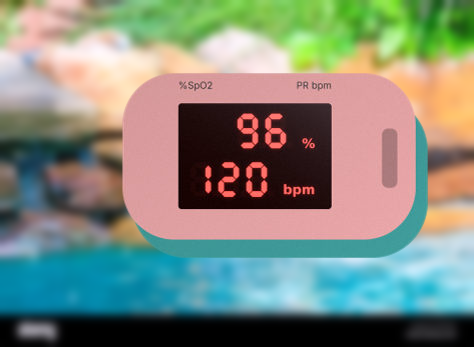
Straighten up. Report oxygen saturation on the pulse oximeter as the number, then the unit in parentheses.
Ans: 96 (%)
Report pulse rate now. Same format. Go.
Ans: 120 (bpm)
